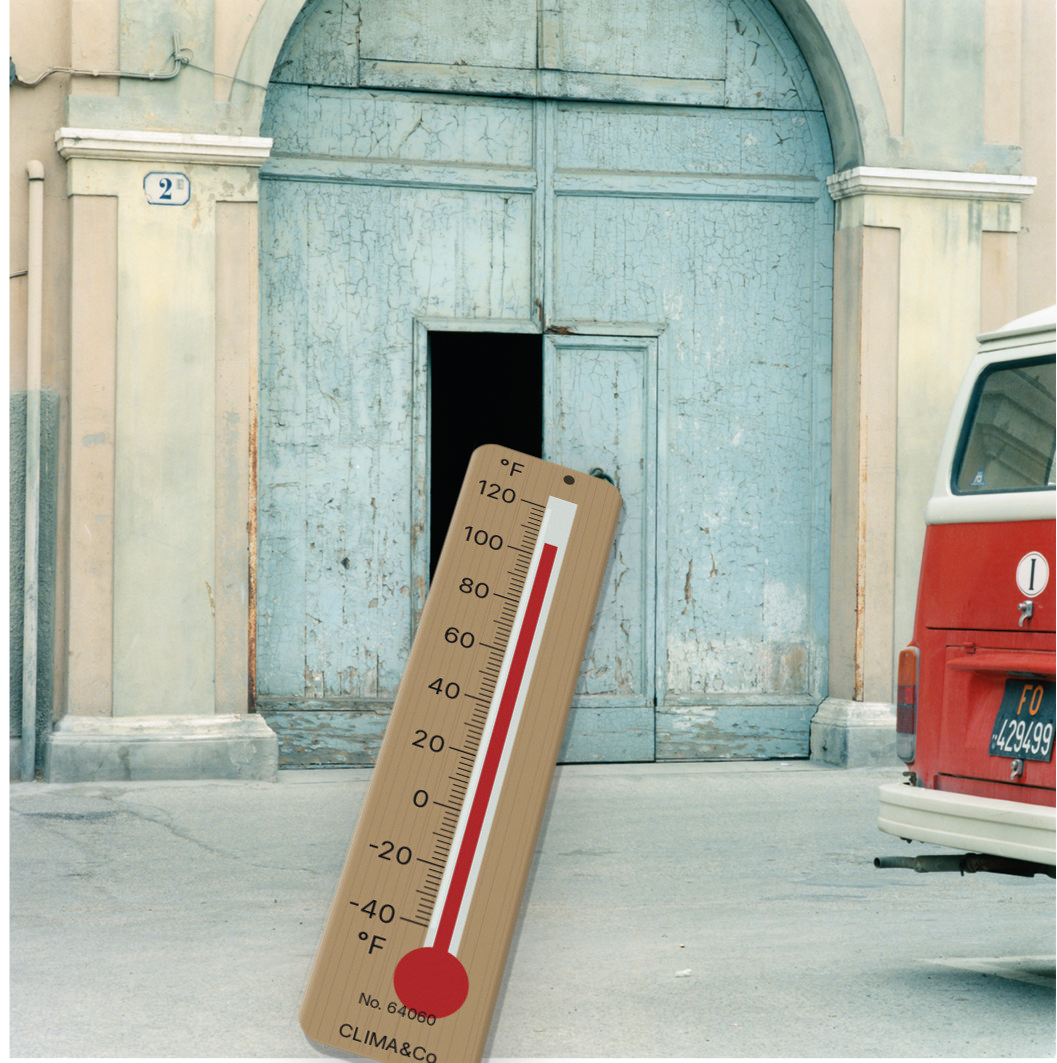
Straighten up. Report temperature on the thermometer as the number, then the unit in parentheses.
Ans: 106 (°F)
